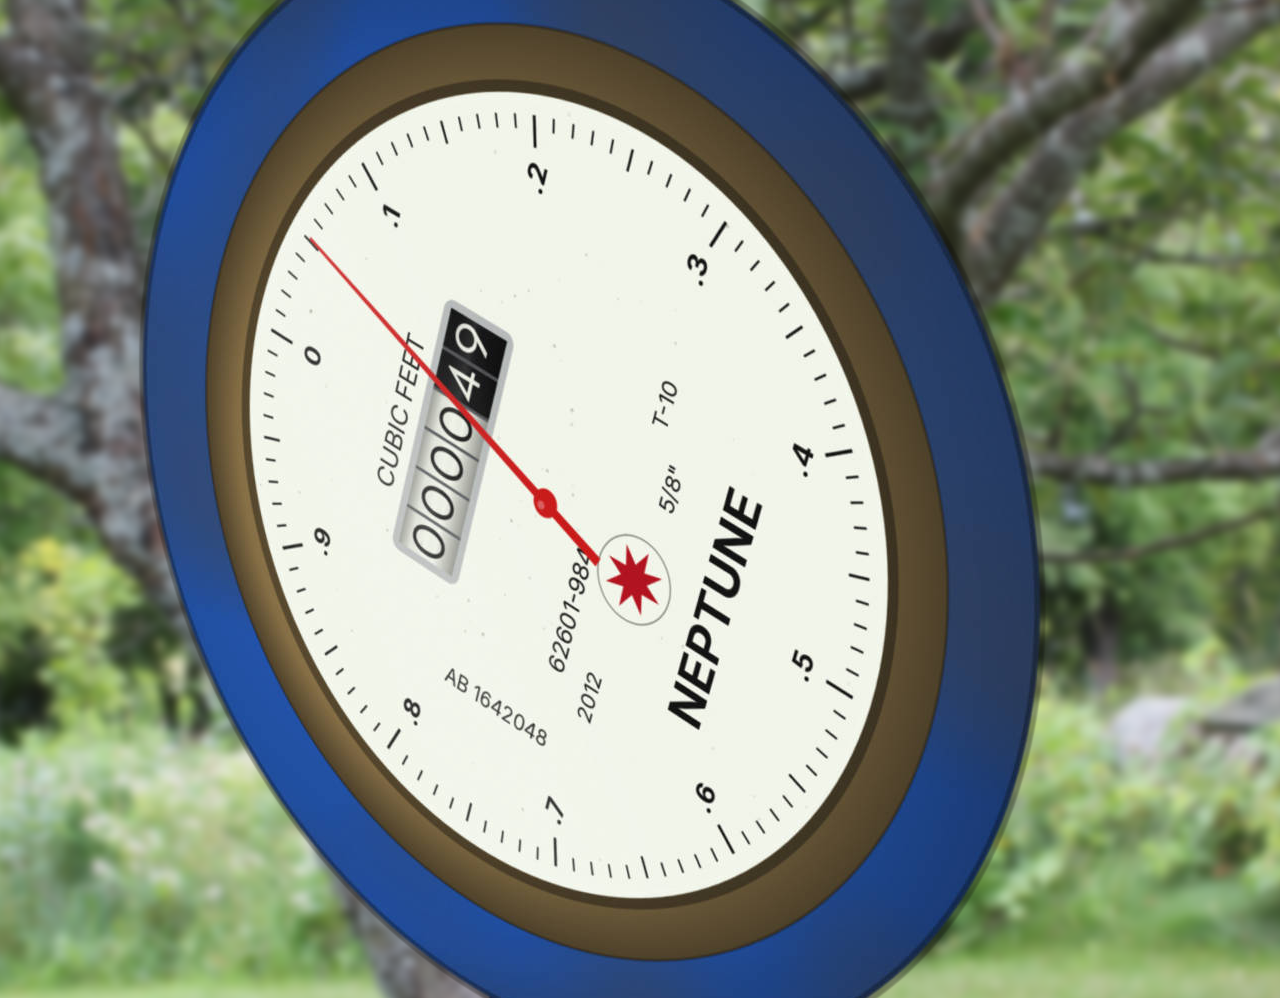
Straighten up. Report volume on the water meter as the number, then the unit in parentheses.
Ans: 49.05 (ft³)
